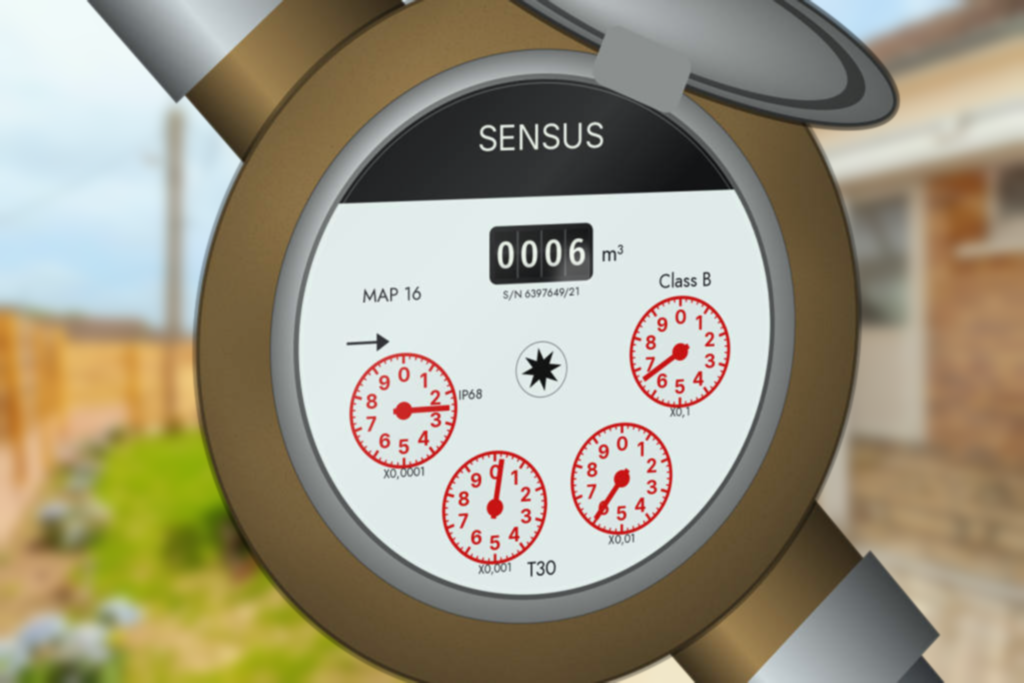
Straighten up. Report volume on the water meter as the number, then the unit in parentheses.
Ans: 6.6602 (m³)
